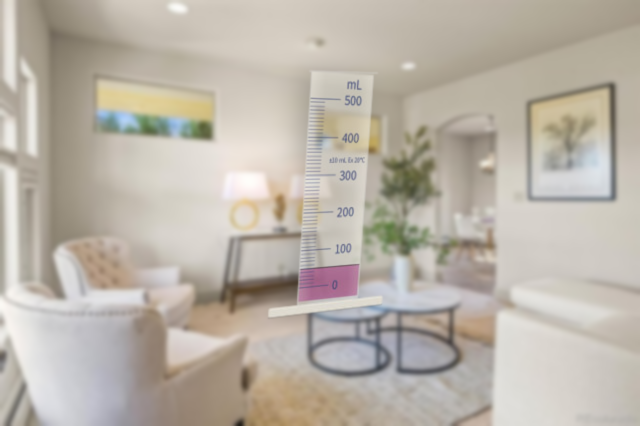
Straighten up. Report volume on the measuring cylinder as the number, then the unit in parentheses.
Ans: 50 (mL)
